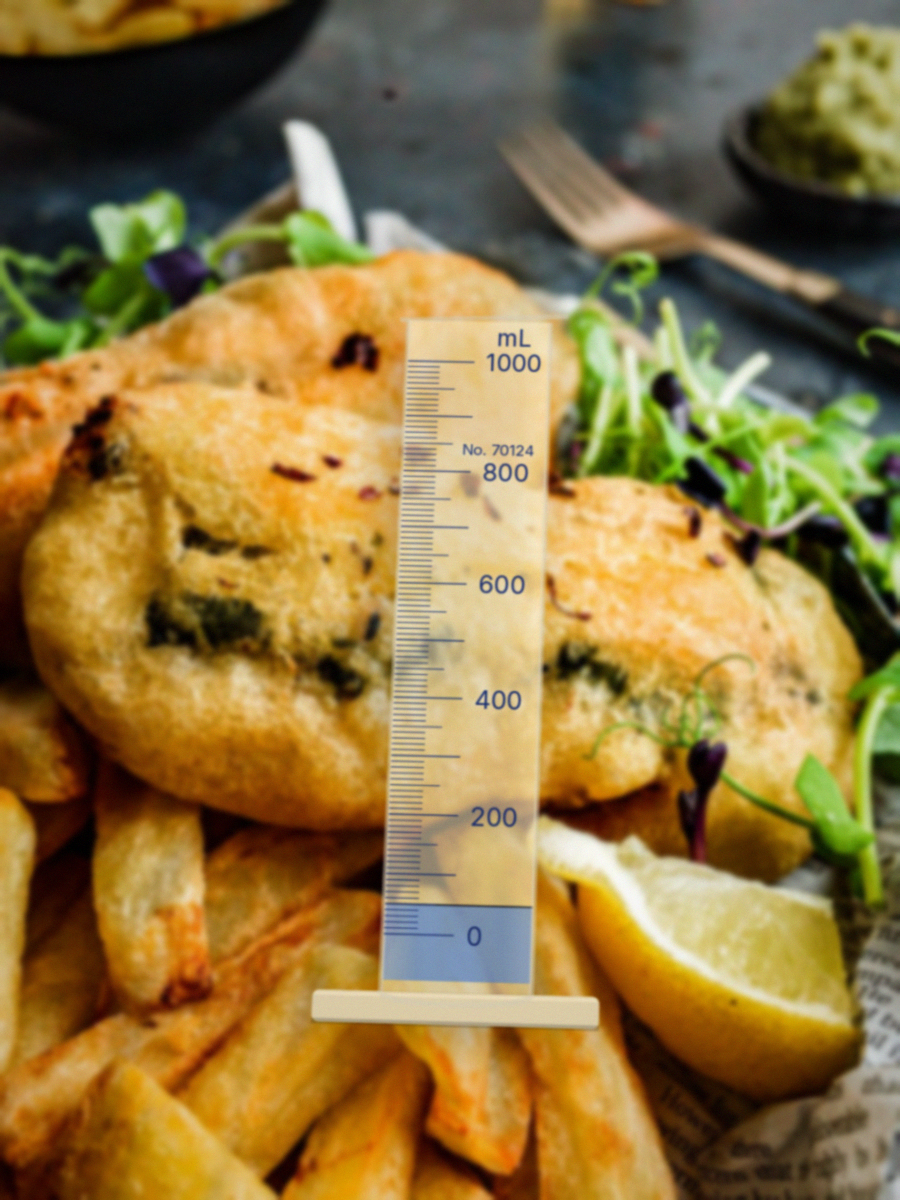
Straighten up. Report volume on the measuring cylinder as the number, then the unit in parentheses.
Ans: 50 (mL)
